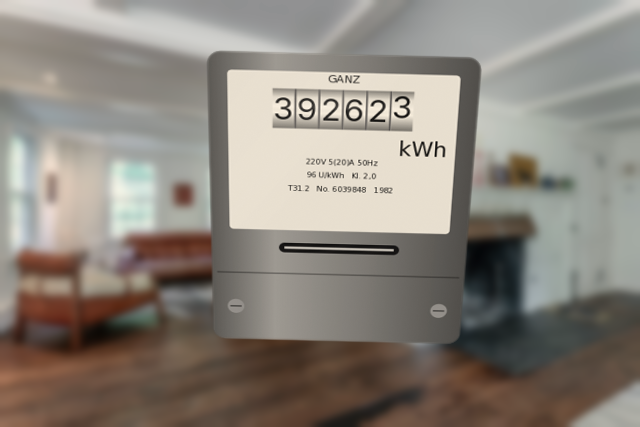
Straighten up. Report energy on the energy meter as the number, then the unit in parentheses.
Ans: 392623 (kWh)
